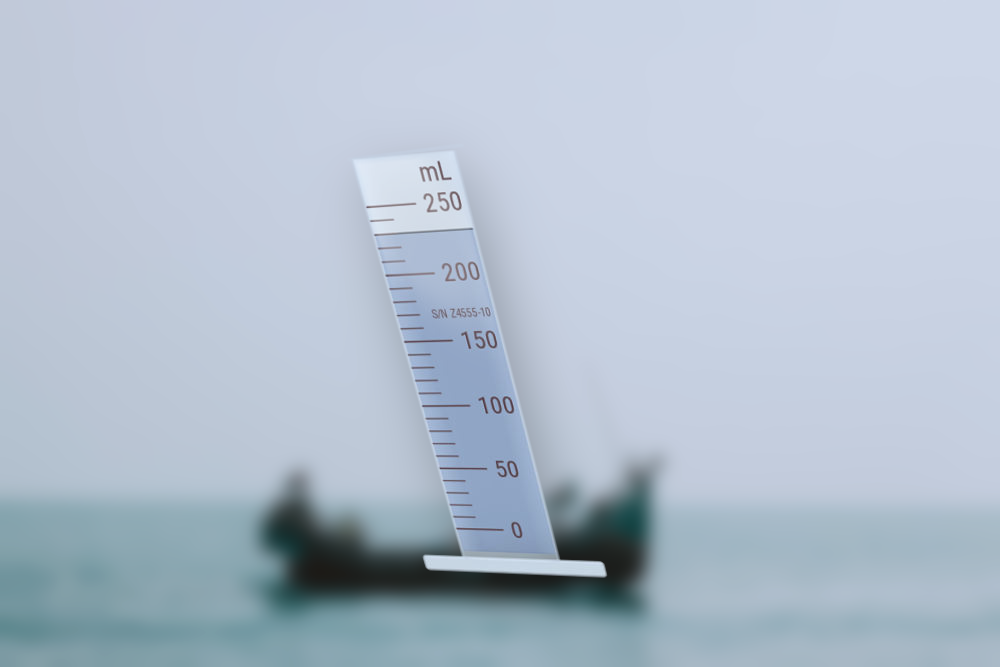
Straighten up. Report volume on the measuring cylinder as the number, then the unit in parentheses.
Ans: 230 (mL)
